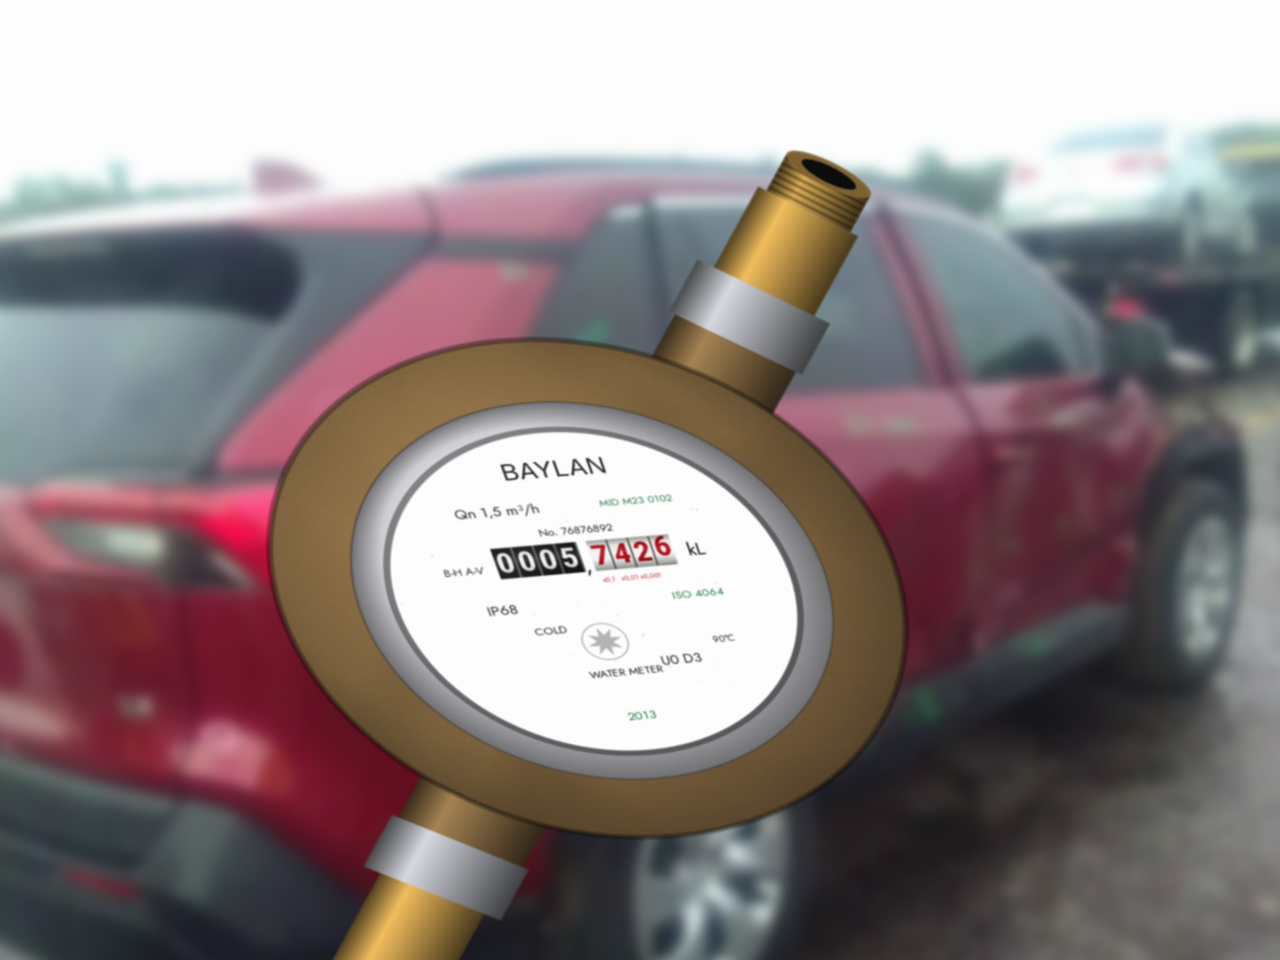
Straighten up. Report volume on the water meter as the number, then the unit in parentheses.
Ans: 5.7426 (kL)
